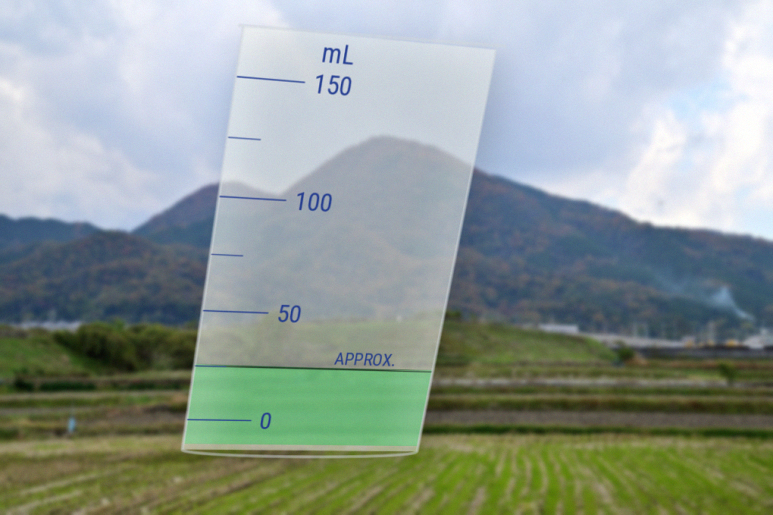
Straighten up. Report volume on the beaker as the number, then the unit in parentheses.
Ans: 25 (mL)
